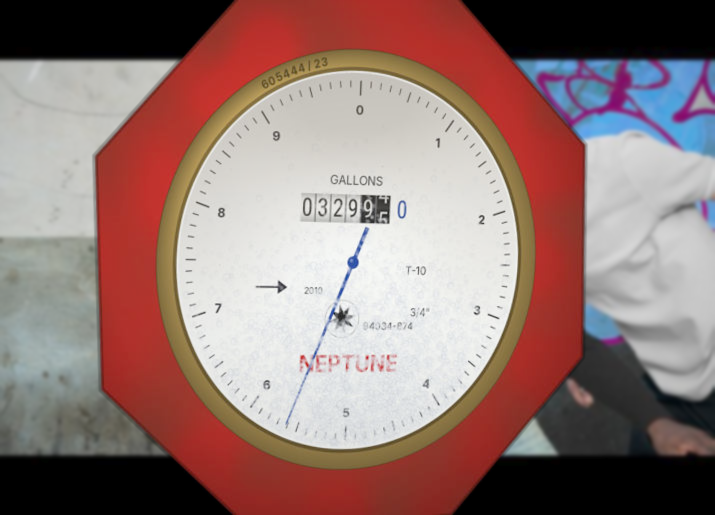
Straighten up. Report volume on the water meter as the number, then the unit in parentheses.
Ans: 329945.6 (gal)
